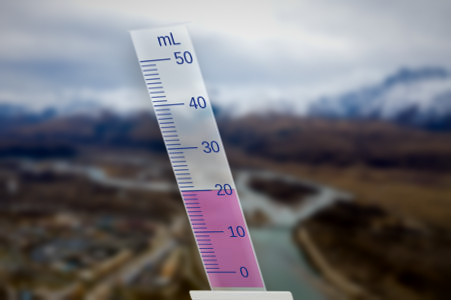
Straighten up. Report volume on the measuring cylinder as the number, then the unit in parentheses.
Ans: 20 (mL)
